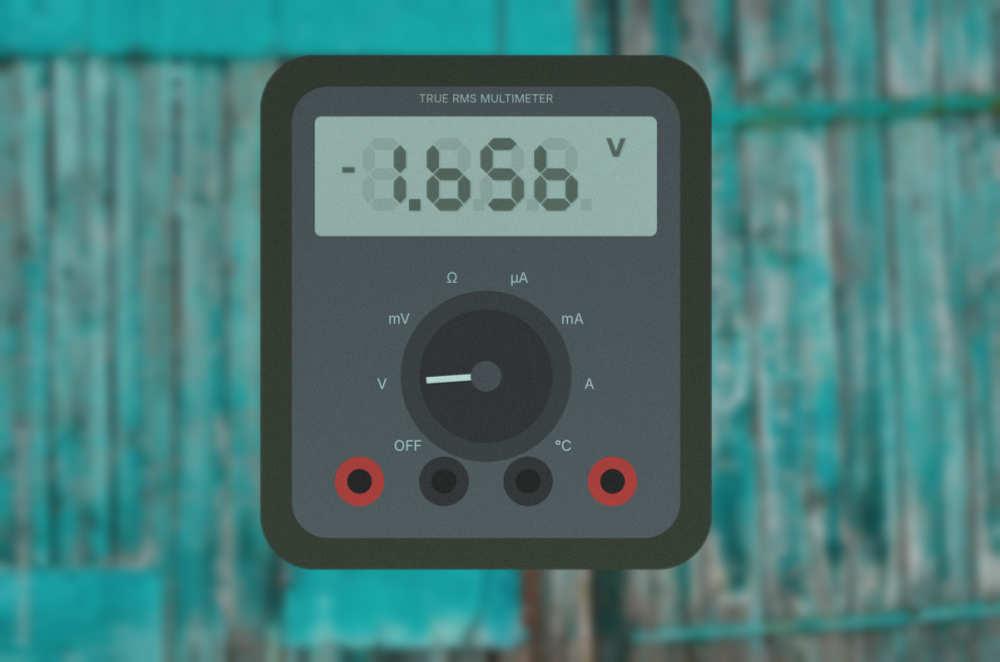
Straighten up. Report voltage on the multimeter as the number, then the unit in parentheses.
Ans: -1.656 (V)
